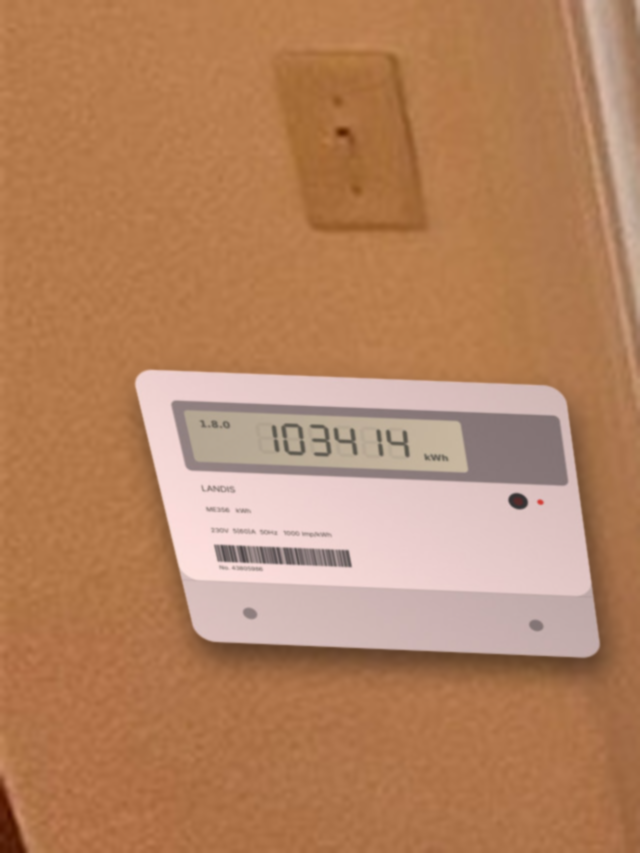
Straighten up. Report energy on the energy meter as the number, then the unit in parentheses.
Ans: 103414 (kWh)
